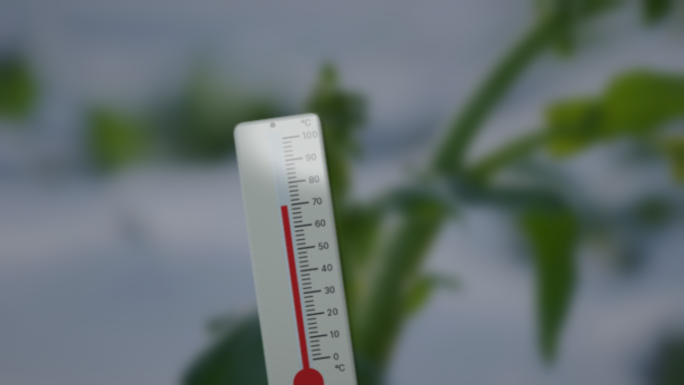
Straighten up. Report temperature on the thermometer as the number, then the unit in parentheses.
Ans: 70 (°C)
